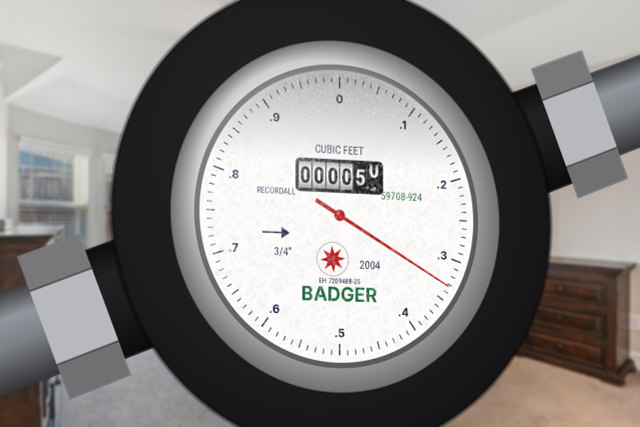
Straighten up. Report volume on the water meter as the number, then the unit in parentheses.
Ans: 50.33 (ft³)
